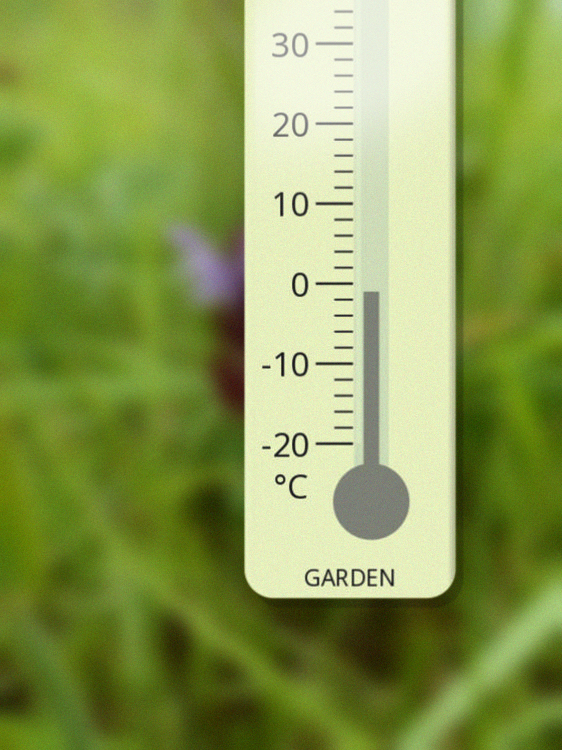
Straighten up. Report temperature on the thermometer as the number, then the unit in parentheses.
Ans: -1 (°C)
